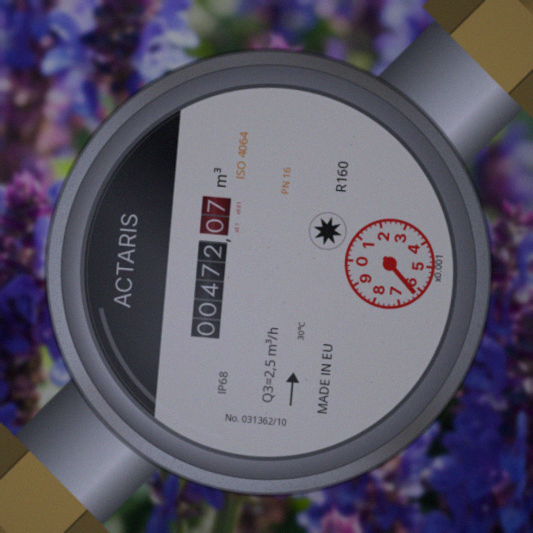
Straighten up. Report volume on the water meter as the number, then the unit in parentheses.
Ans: 472.076 (m³)
